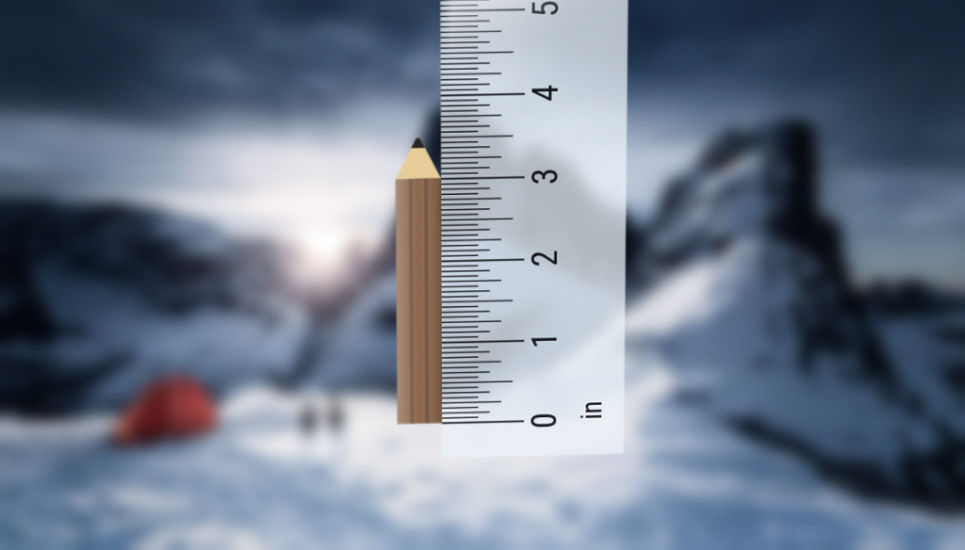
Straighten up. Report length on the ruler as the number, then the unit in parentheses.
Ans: 3.5 (in)
